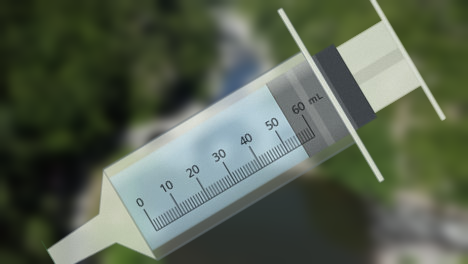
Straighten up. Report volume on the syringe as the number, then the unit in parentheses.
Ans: 55 (mL)
